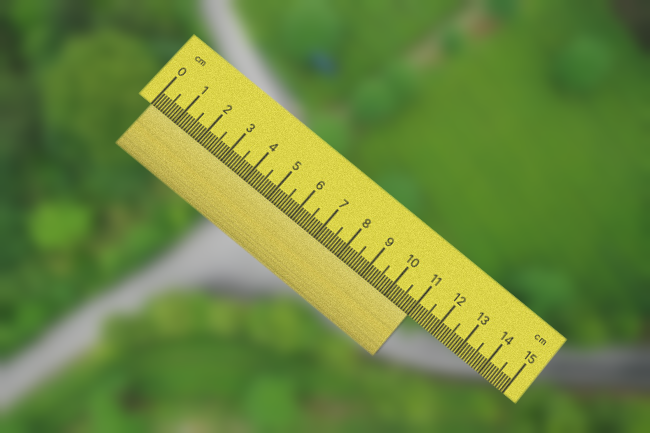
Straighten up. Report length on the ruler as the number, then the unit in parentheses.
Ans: 11 (cm)
